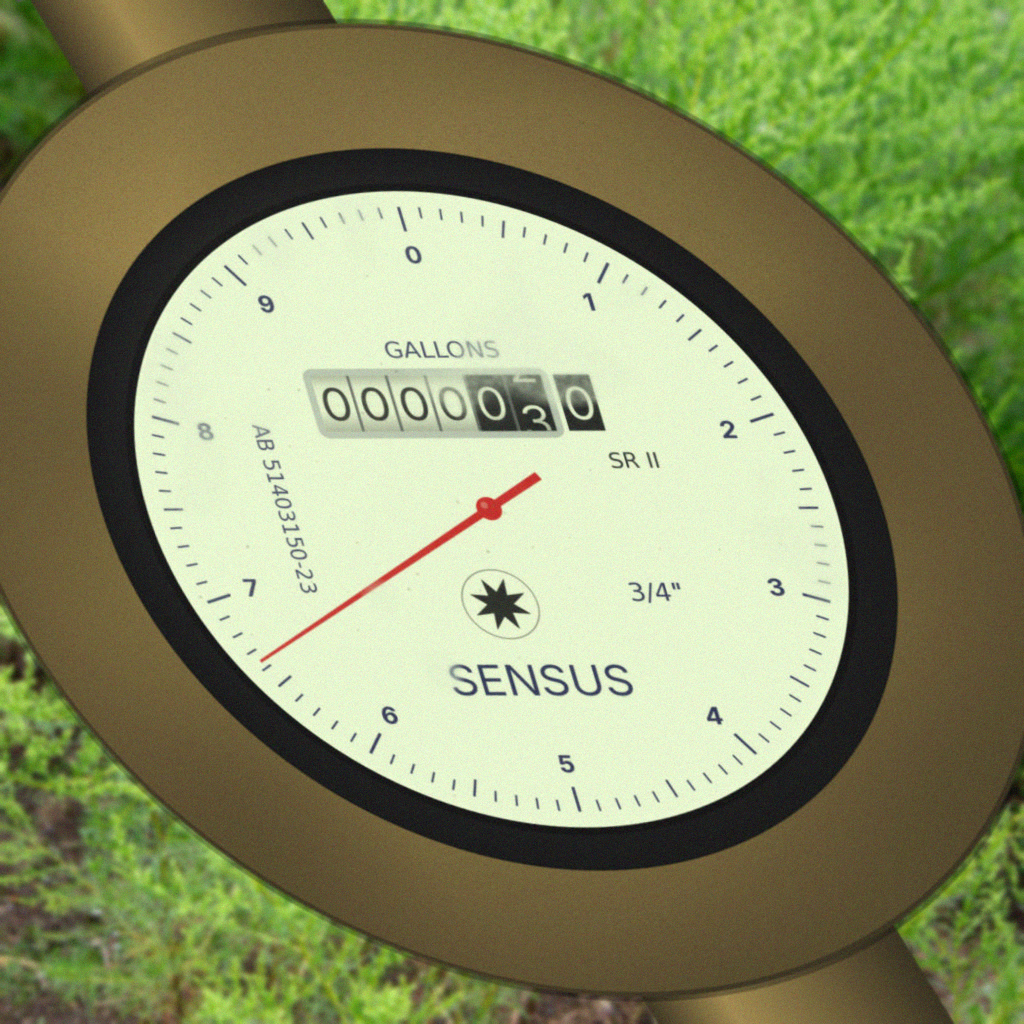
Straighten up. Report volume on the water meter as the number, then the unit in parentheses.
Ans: 26.6 (gal)
